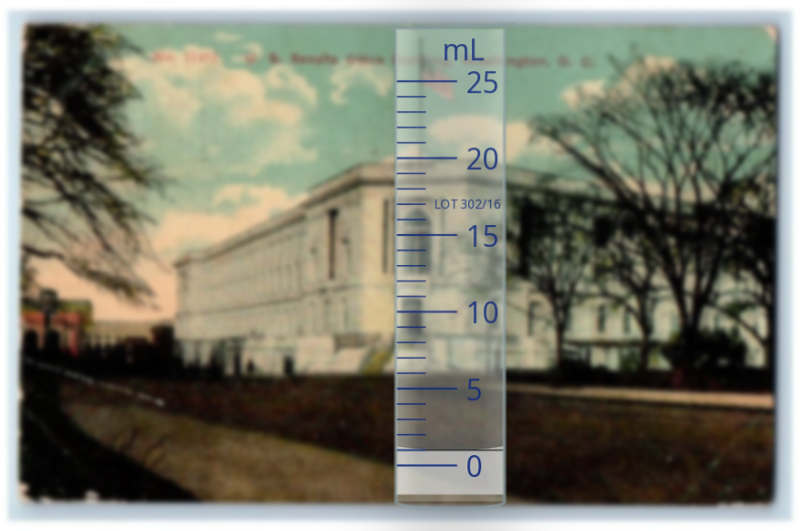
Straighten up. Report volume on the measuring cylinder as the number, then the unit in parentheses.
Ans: 1 (mL)
